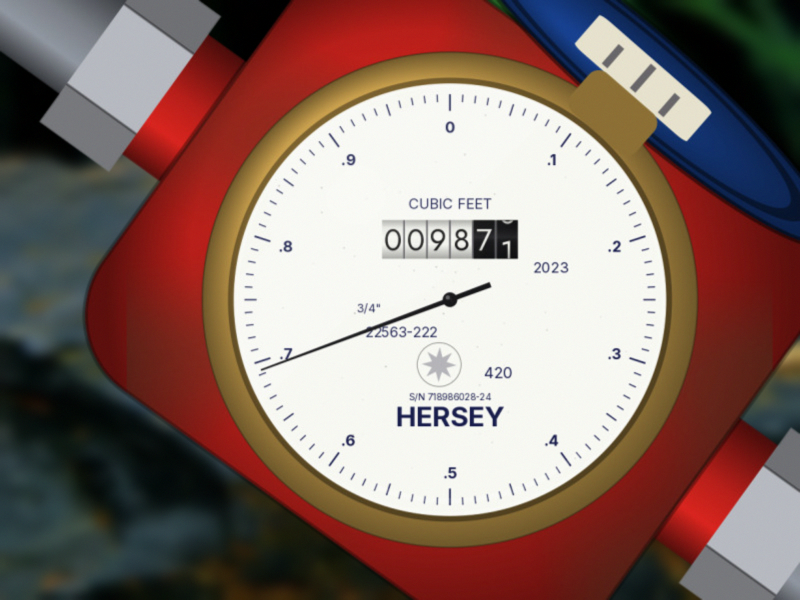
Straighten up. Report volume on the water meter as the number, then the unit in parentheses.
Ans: 9870.69 (ft³)
